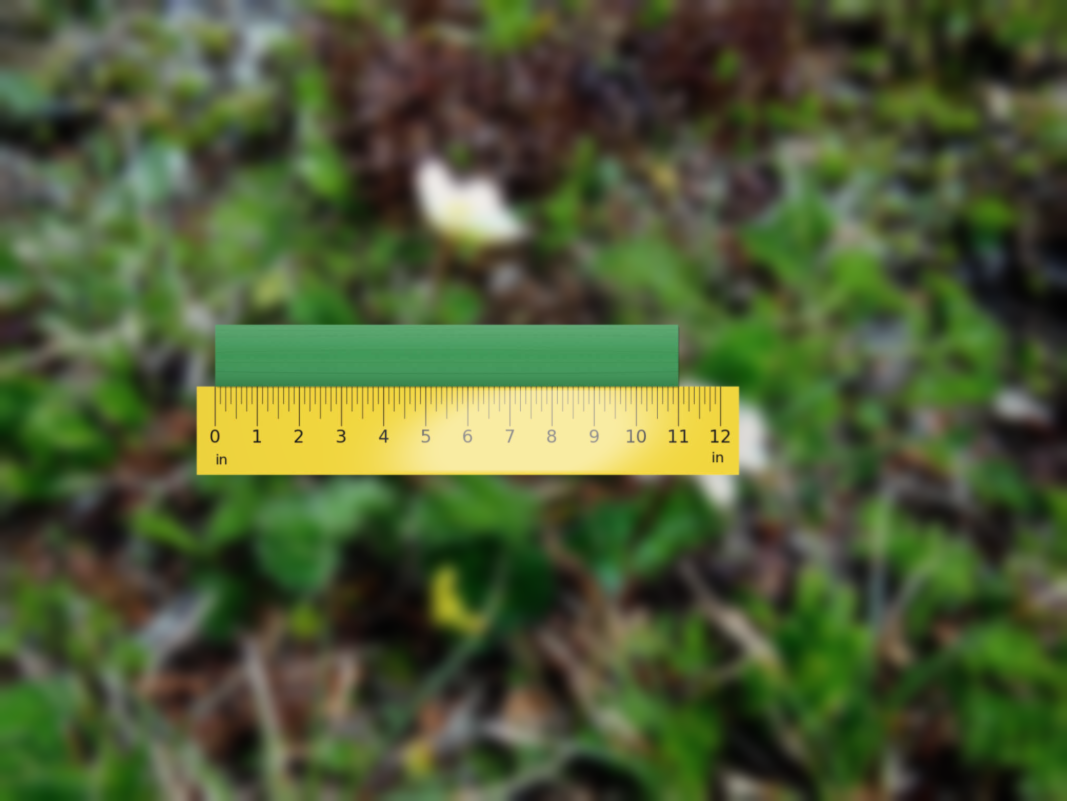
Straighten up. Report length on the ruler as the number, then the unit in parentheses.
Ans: 11 (in)
